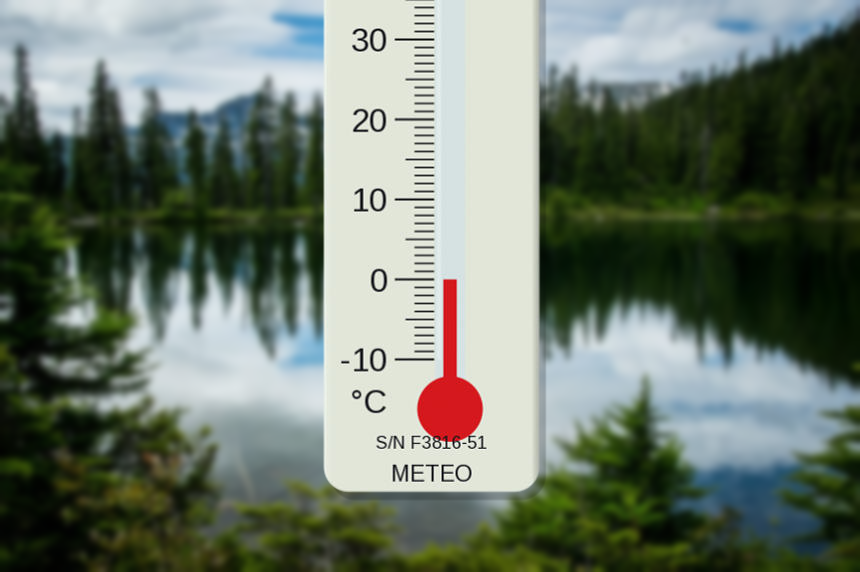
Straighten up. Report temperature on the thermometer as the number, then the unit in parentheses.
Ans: 0 (°C)
